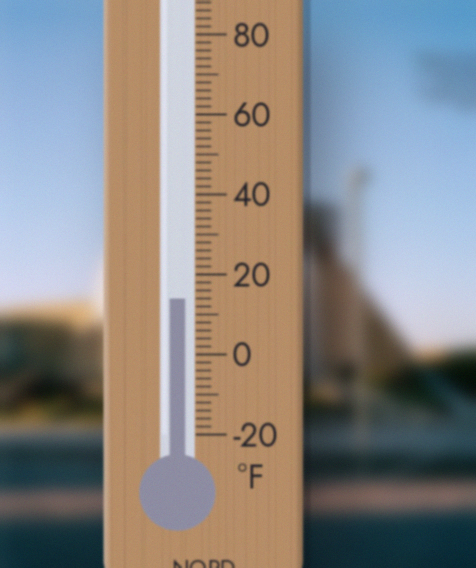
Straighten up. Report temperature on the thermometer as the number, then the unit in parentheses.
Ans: 14 (°F)
